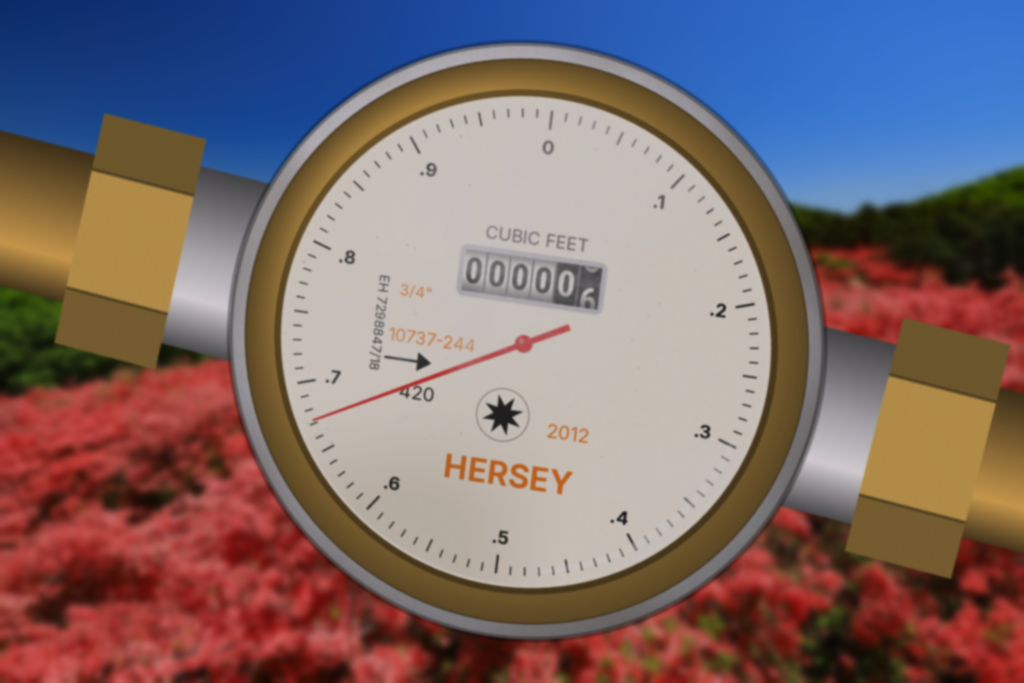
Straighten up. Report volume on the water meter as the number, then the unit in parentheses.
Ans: 5.67 (ft³)
